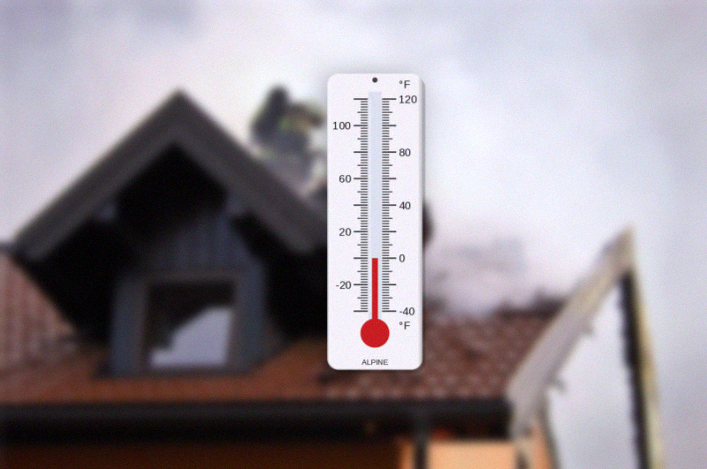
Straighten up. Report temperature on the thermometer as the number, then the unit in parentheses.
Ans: 0 (°F)
